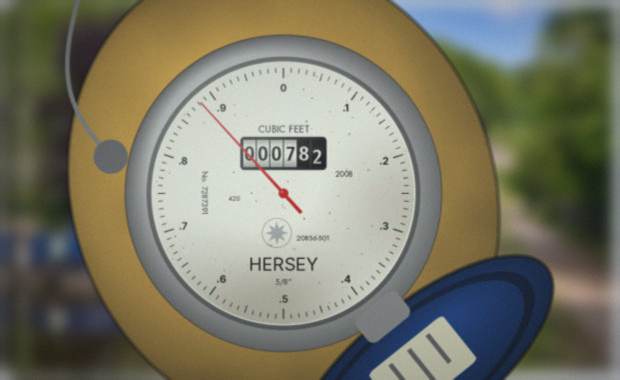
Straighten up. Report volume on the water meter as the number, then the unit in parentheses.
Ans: 781.88 (ft³)
